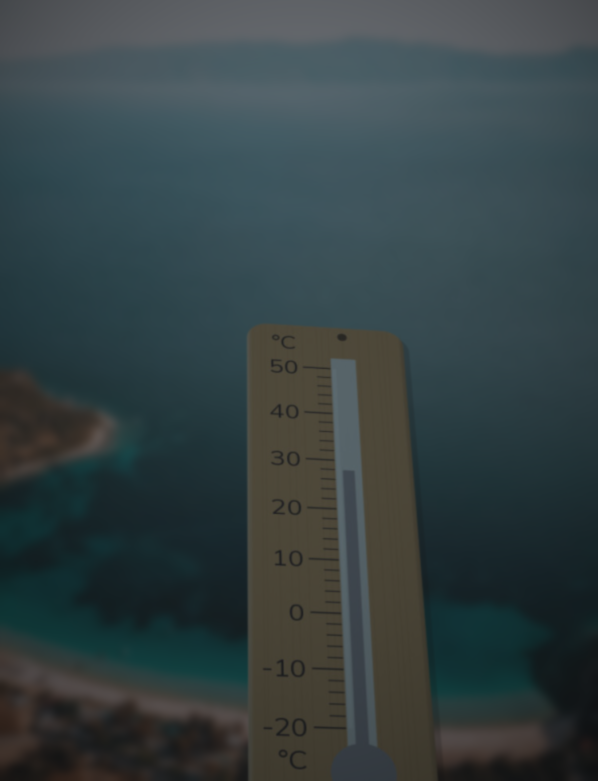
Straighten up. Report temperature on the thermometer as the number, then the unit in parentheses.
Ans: 28 (°C)
